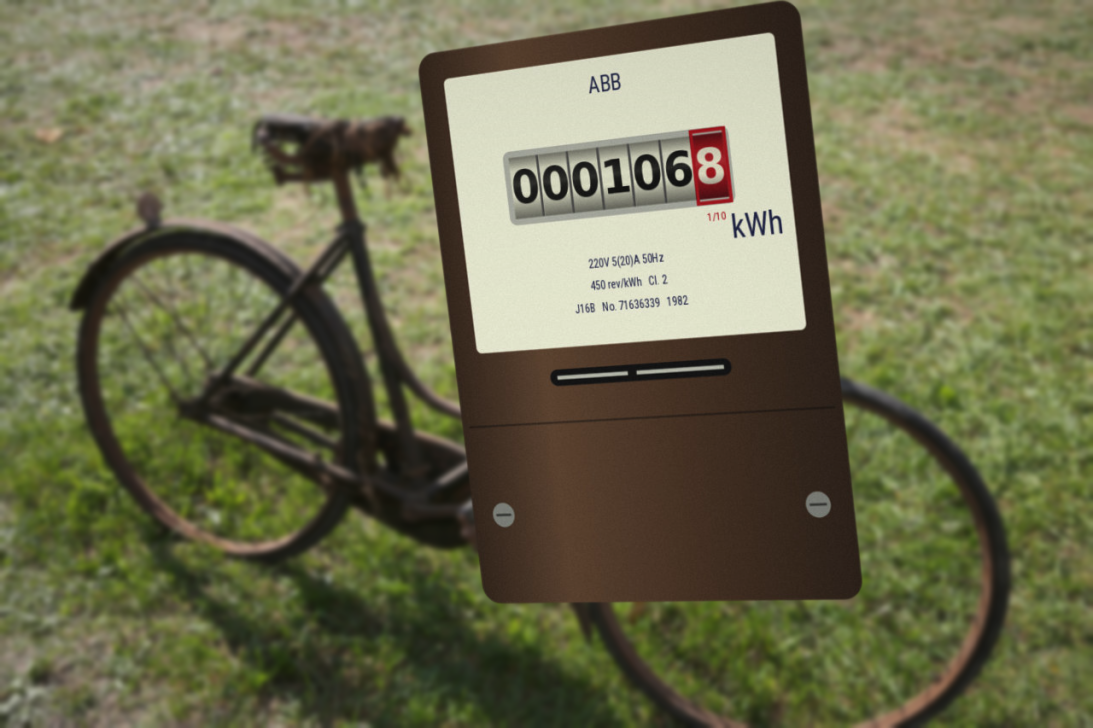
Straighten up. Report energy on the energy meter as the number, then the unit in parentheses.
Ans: 106.8 (kWh)
